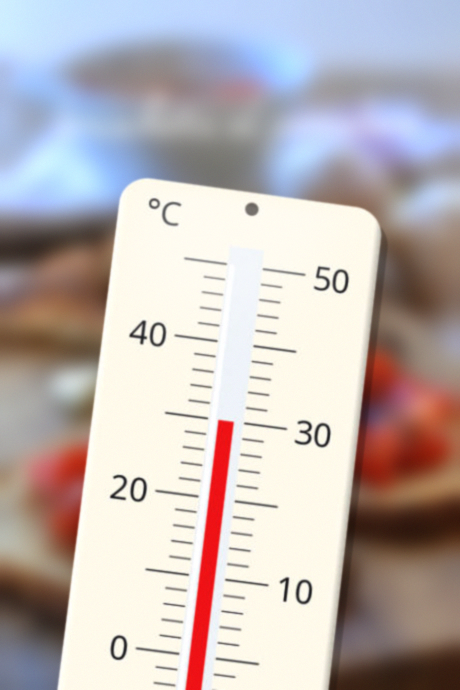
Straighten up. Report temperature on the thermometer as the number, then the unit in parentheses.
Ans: 30 (°C)
